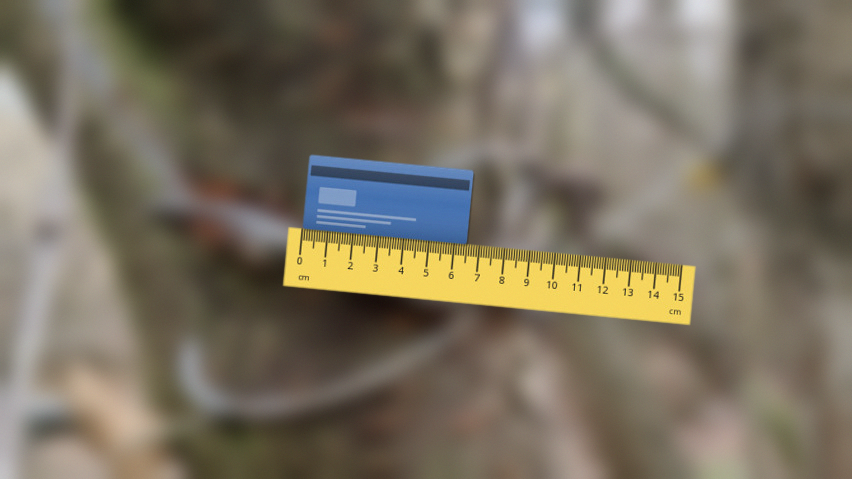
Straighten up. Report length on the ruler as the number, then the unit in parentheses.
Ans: 6.5 (cm)
